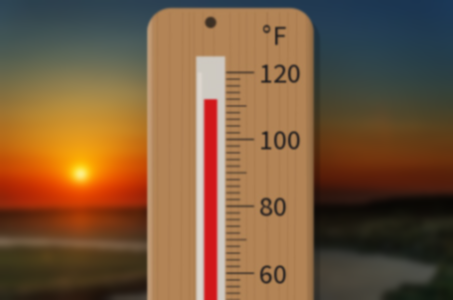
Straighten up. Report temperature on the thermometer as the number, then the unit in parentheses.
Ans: 112 (°F)
